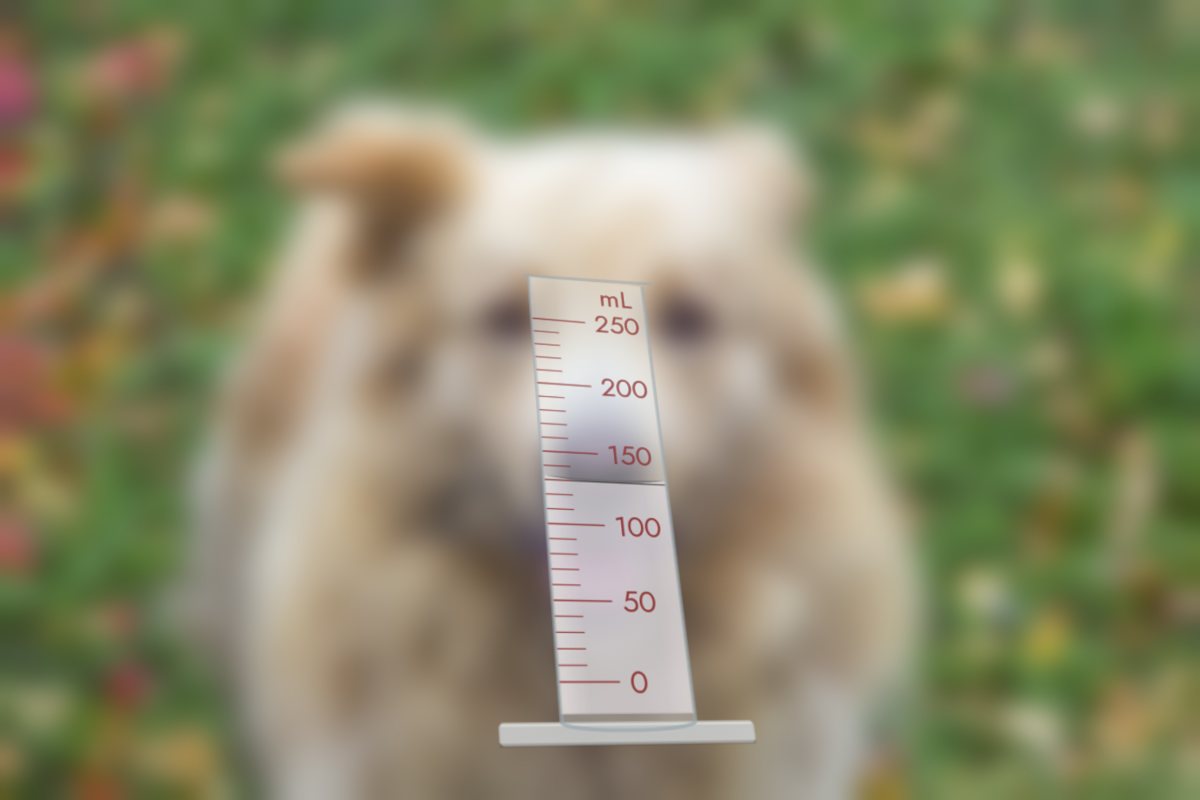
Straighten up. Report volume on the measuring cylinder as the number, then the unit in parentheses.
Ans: 130 (mL)
